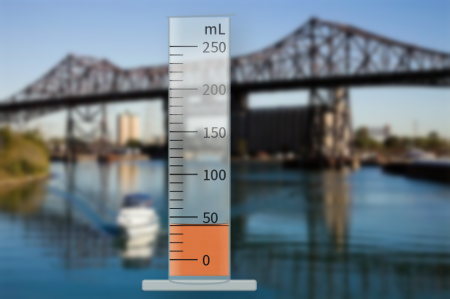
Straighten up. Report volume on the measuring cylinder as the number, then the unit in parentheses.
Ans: 40 (mL)
